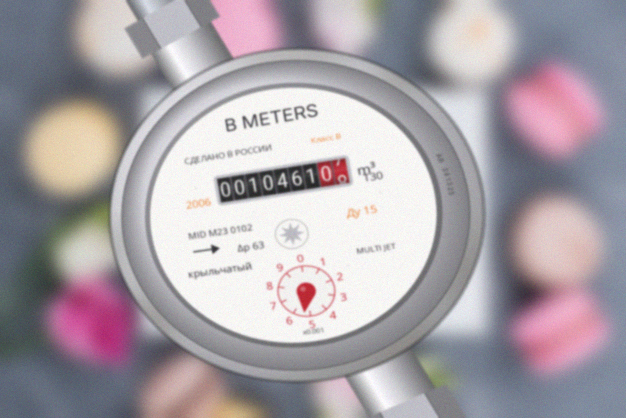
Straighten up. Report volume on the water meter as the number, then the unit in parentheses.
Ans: 10461.075 (m³)
